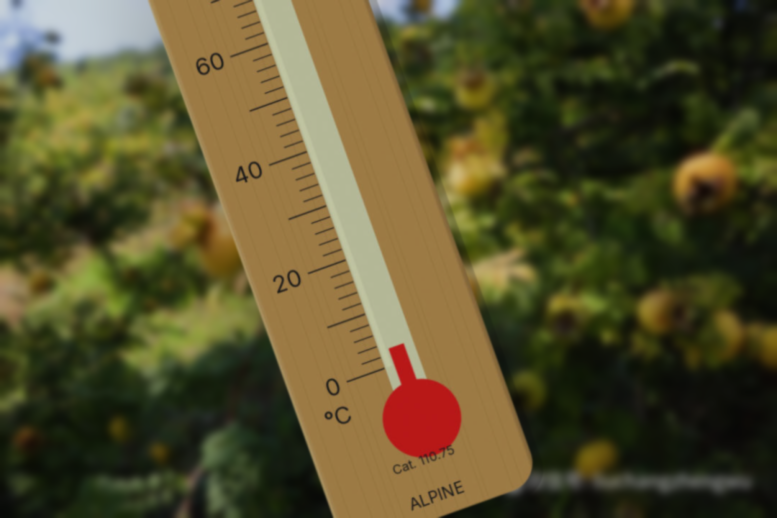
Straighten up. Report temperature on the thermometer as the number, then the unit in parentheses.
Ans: 3 (°C)
